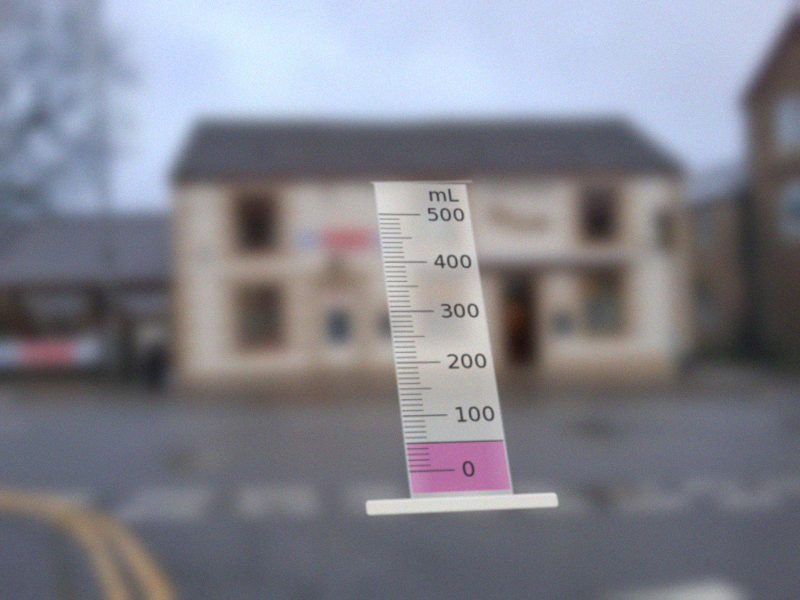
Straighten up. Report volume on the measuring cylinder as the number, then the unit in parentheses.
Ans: 50 (mL)
